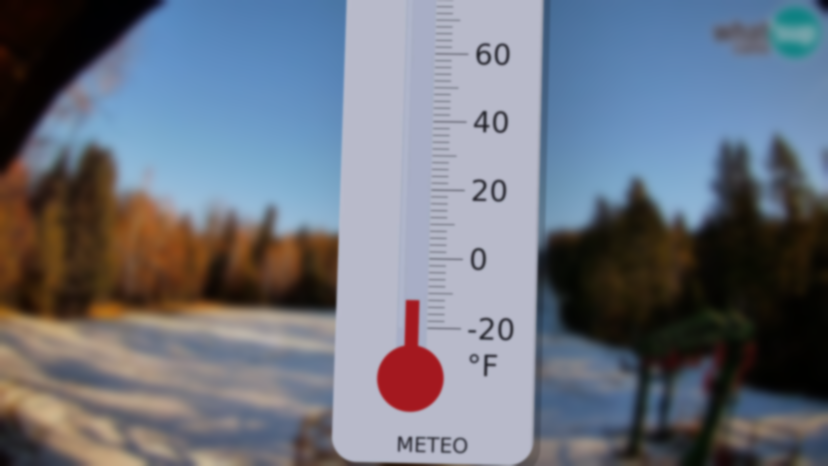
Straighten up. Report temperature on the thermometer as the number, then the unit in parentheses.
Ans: -12 (°F)
